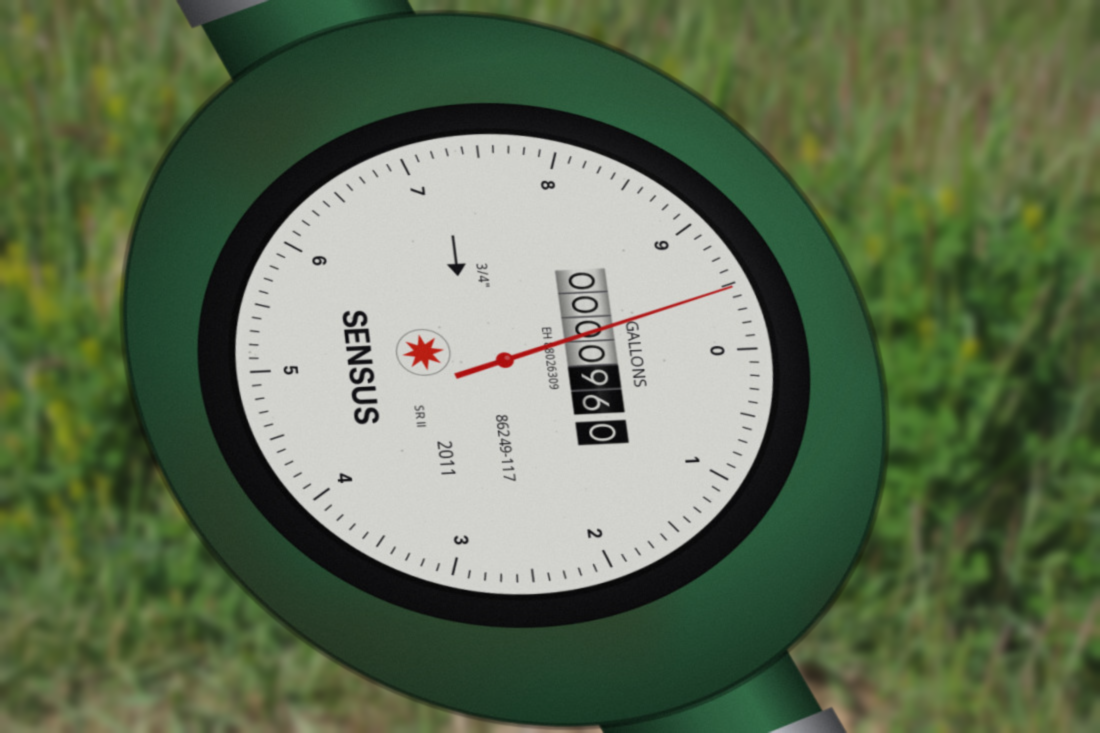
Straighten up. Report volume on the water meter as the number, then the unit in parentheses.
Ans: 959.5 (gal)
